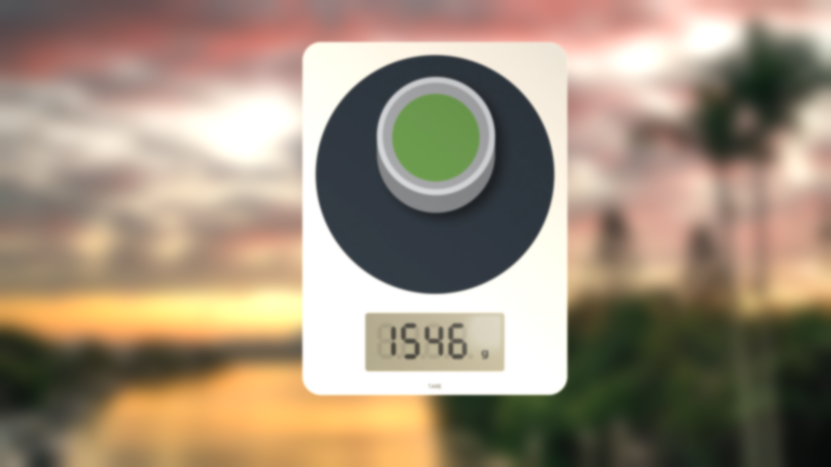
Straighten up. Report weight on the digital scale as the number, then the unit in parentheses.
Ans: 1546 (g)
